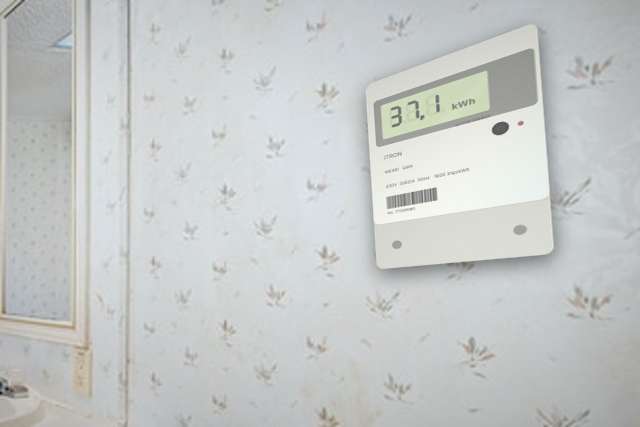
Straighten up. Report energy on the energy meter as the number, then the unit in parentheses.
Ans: 37.1 (kWh)
